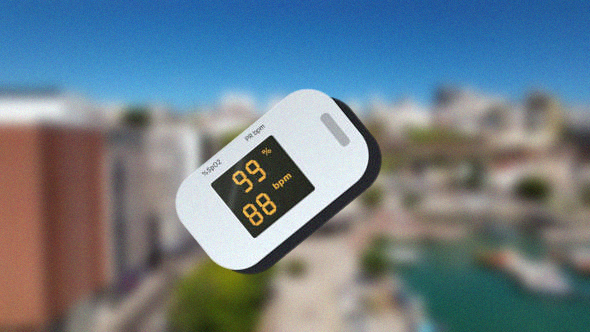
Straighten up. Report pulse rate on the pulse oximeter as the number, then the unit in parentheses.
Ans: 88 (bpm)
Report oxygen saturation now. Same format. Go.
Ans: 99 (%)
